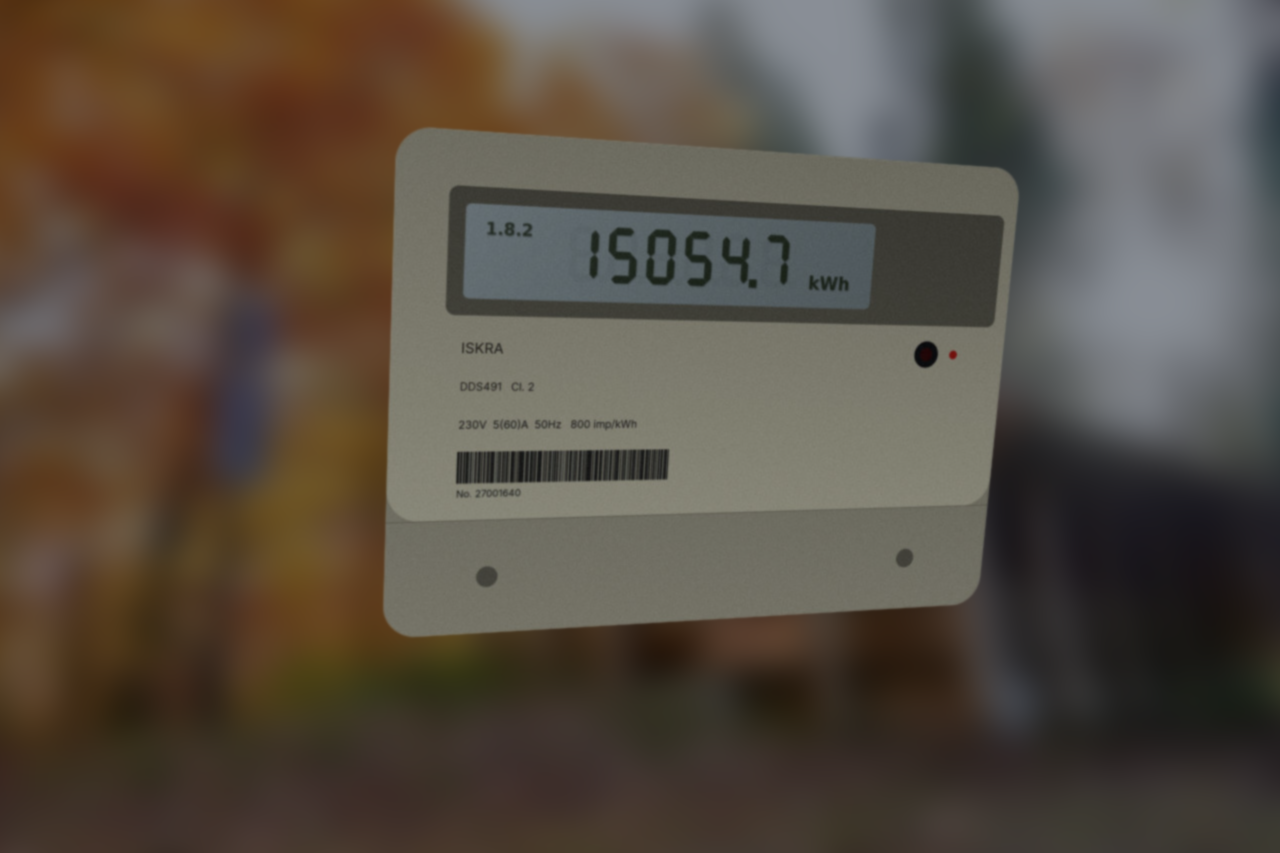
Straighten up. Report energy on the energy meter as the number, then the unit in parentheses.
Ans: 15054.7 (kWh)
